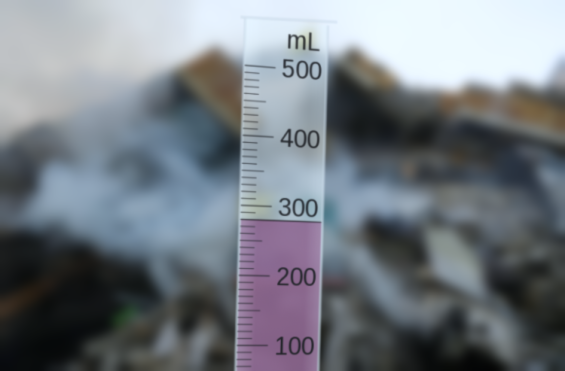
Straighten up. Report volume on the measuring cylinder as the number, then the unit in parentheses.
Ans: 280 (mL)
